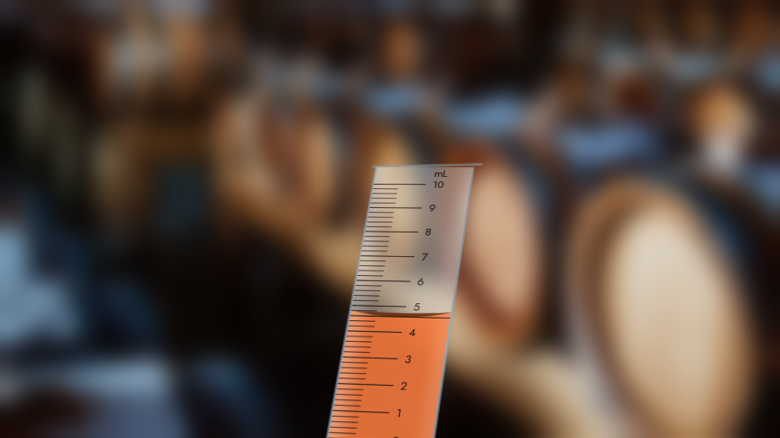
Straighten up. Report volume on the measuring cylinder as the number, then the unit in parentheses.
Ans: 4.6 (mL)
